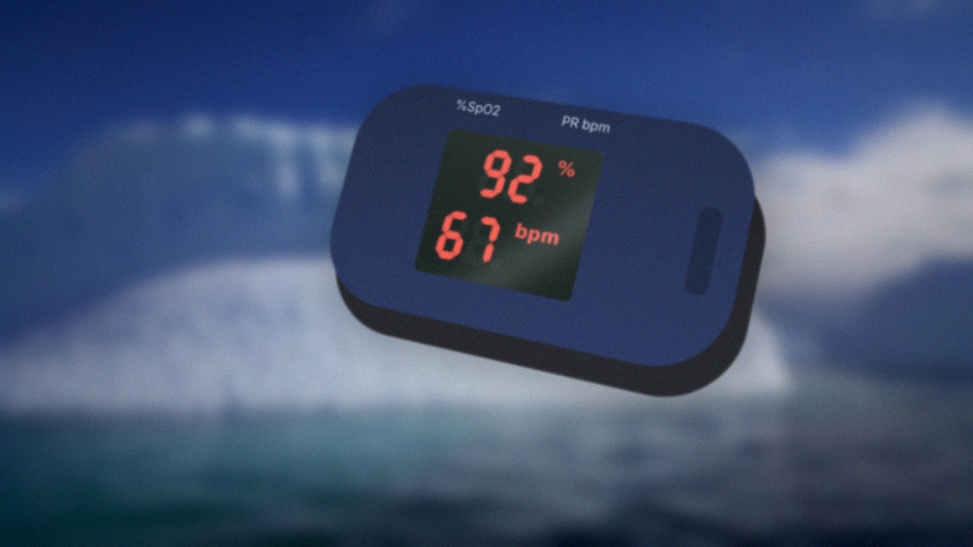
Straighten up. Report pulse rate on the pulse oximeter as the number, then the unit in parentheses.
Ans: 67 (bpm)
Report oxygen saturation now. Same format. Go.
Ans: 92 (%)
